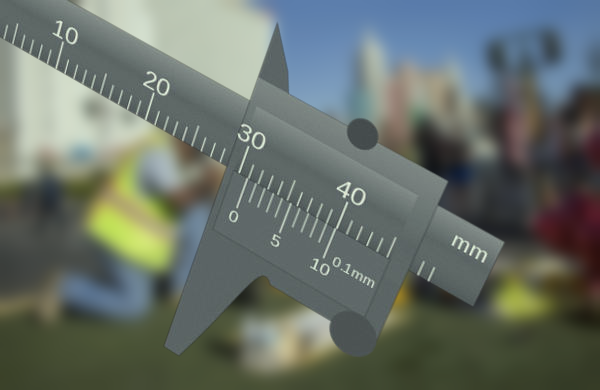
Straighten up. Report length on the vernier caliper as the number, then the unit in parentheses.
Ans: 30.9 (mm)
